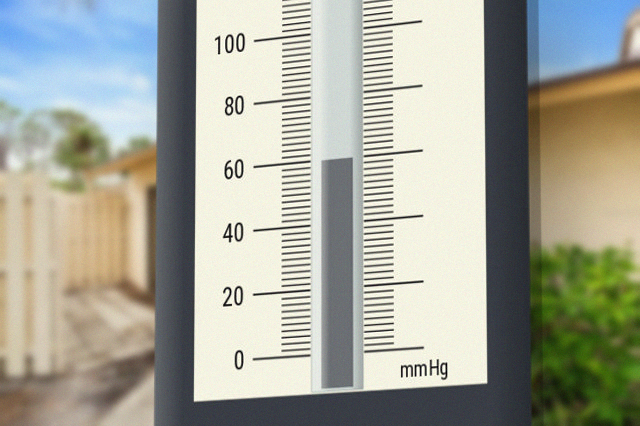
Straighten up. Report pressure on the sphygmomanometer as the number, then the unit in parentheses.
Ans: 60 (mmHg)
